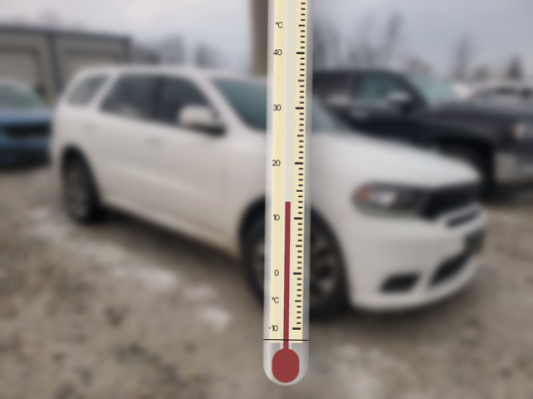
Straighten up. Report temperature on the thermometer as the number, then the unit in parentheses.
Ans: 13 (°C)
